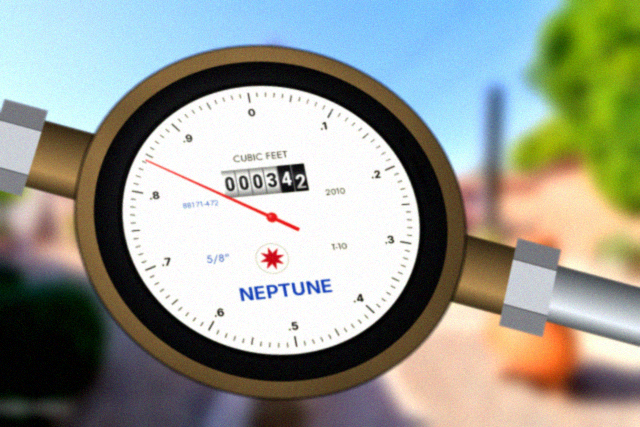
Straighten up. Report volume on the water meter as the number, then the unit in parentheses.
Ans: 341.84 (ft³)
